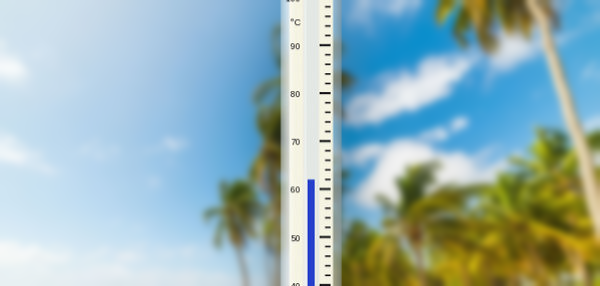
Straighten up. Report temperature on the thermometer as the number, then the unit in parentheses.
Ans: 62 (°C)
